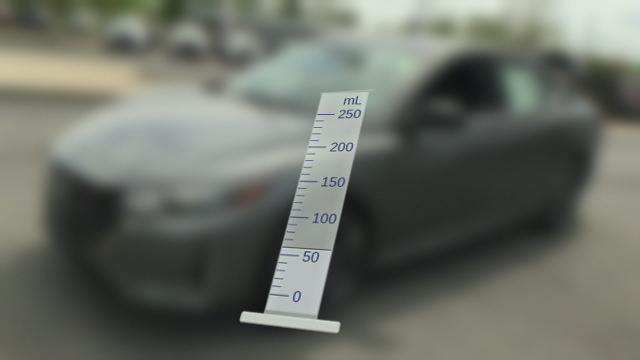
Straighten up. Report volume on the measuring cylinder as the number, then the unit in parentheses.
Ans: 60 (mL)
